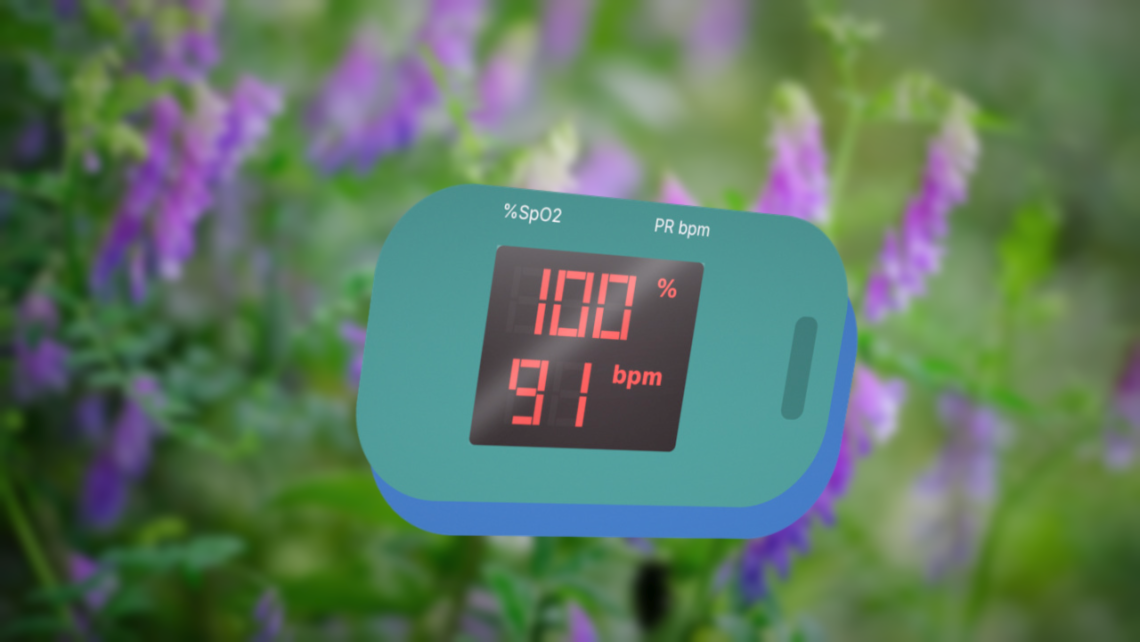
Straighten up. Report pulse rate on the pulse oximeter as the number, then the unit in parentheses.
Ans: 91 (bpm)
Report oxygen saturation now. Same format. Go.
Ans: 100 (%)
